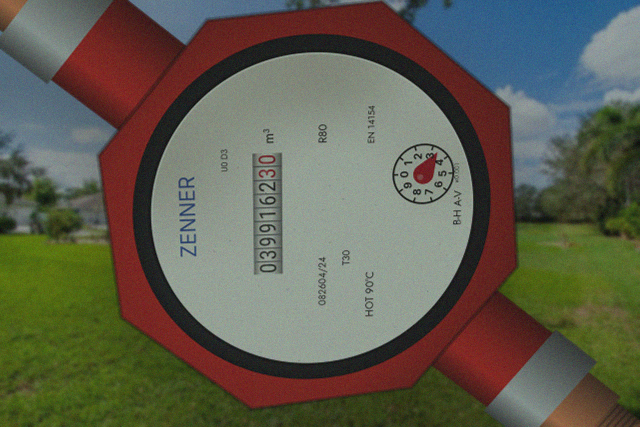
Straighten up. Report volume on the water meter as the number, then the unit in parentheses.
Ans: 399162.303 (m³)
